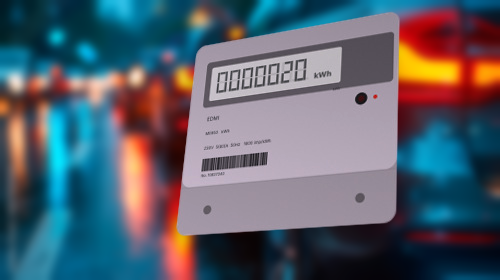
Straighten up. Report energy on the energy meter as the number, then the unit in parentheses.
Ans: 20 (kWh)
